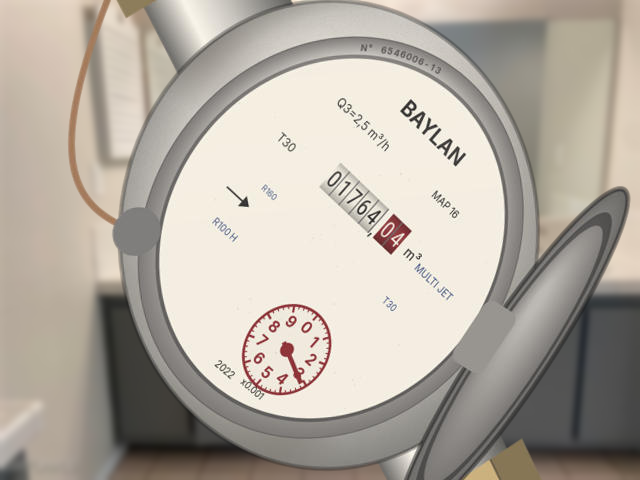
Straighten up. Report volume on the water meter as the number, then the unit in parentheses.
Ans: 1764.043 (m³)
